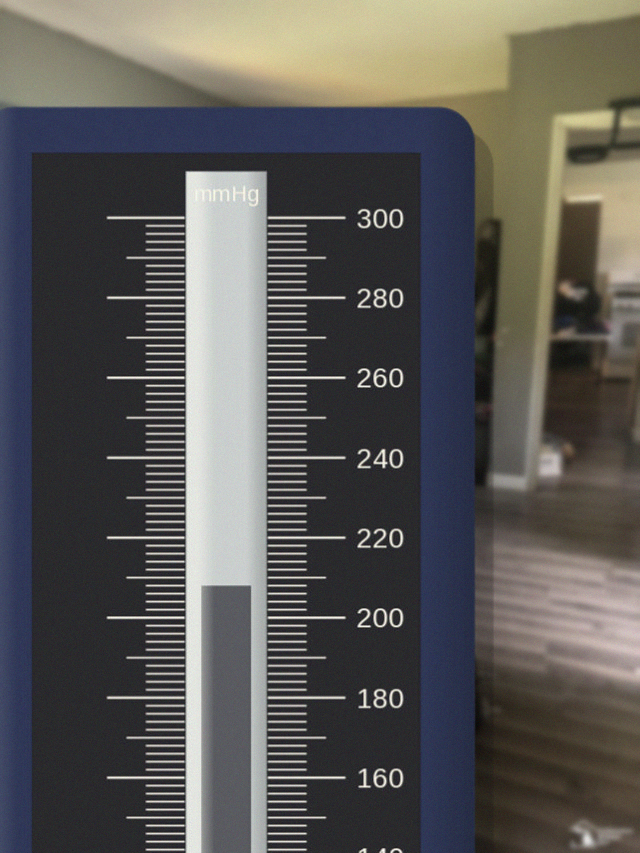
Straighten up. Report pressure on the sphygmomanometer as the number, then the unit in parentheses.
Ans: 208 (mmHg)
